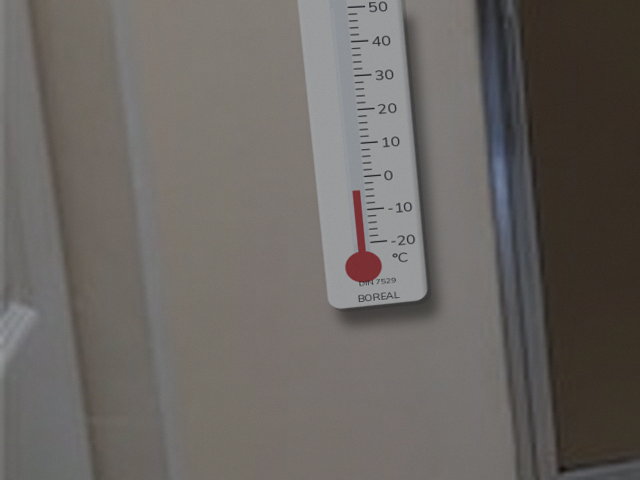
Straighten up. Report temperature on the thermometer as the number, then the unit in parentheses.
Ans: -4 (°C)
